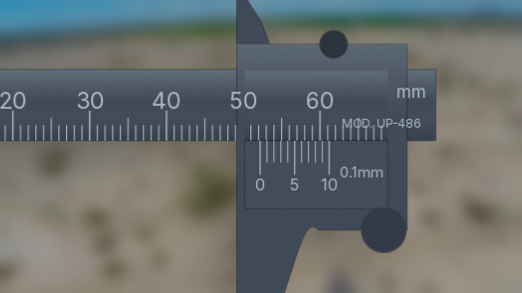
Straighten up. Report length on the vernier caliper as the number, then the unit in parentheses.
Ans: 52.2 (mm)
